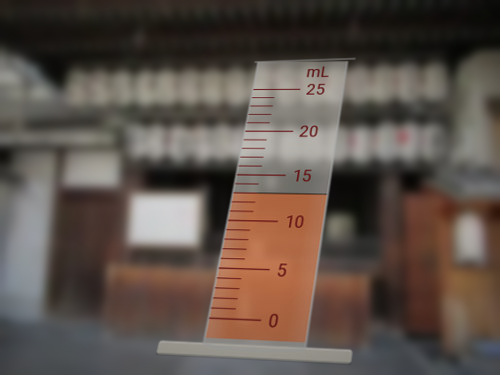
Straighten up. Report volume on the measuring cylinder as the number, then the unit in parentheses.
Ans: 13 (mL)
